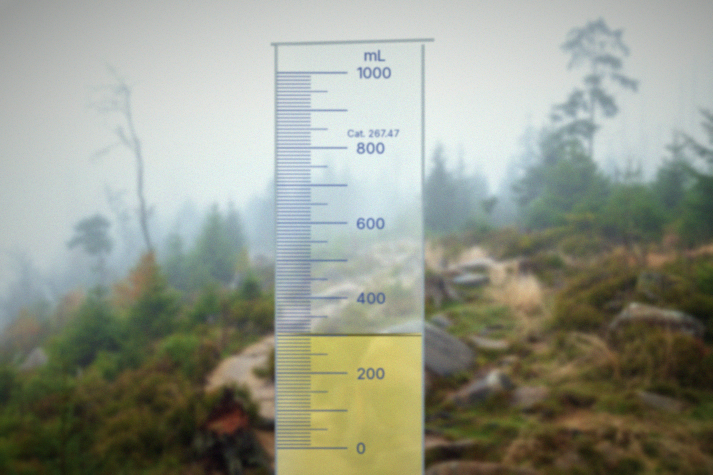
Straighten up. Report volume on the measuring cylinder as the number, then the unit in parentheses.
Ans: 300 (mL)
